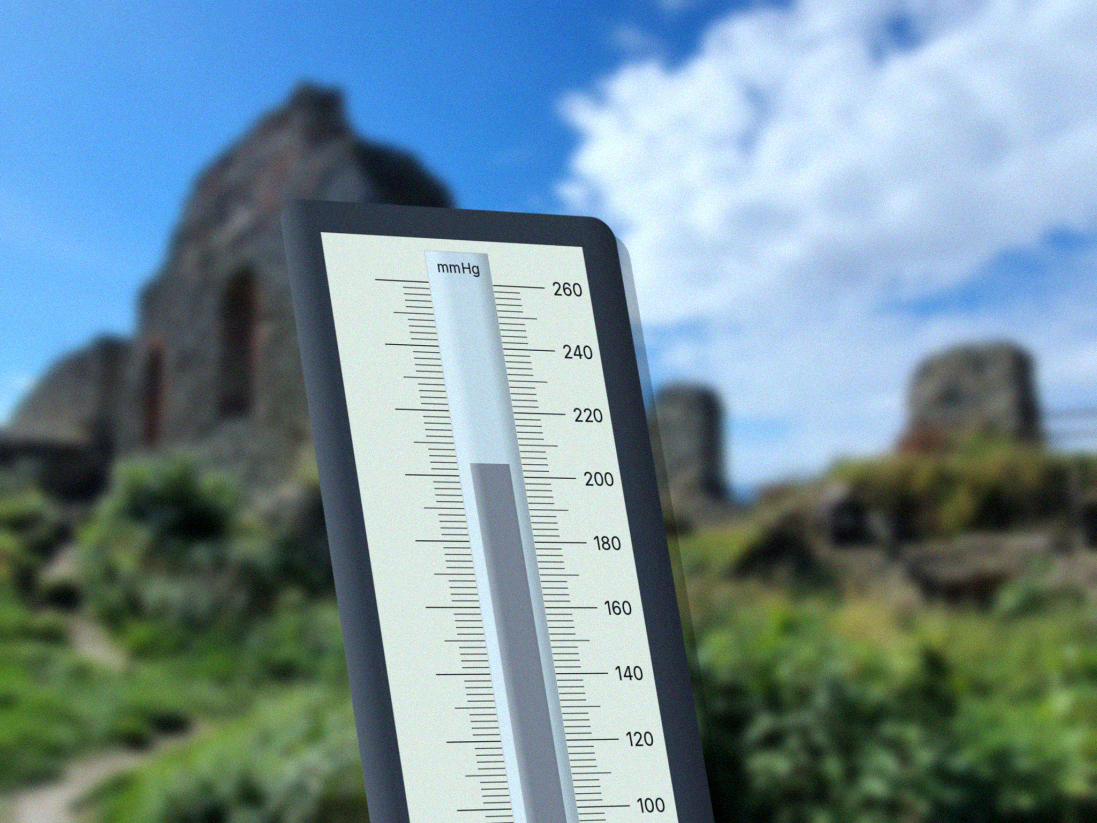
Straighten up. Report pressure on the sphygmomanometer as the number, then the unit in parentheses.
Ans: 204 (mmHg)
